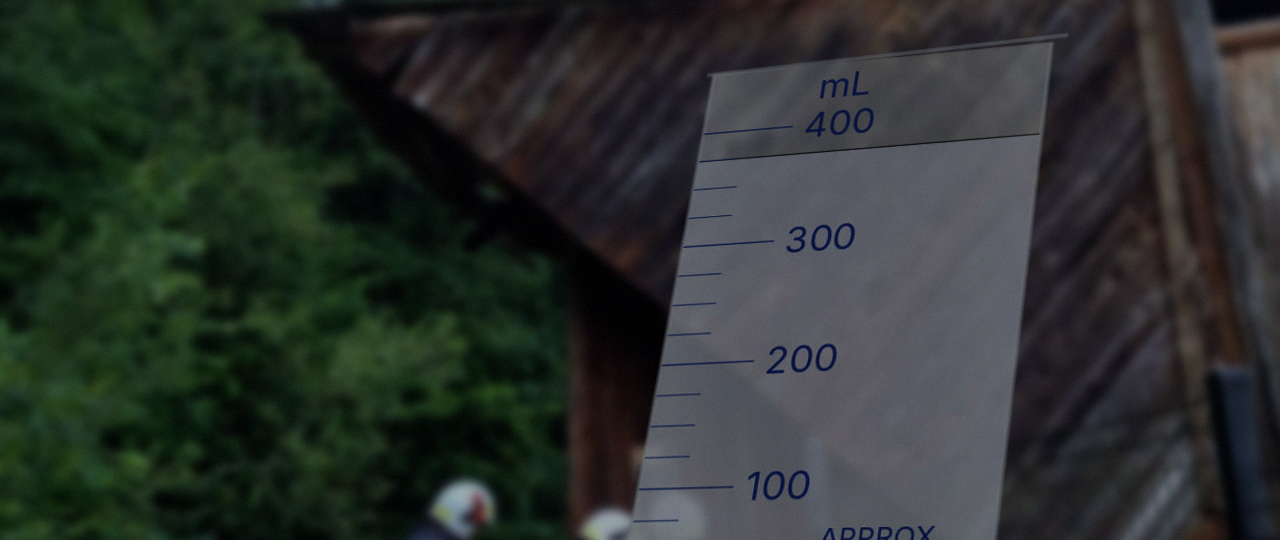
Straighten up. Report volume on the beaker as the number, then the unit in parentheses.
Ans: 375 (mL)
